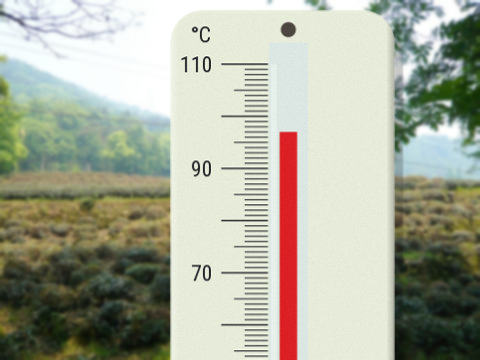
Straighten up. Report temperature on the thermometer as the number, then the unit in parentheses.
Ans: 97 (°C)
